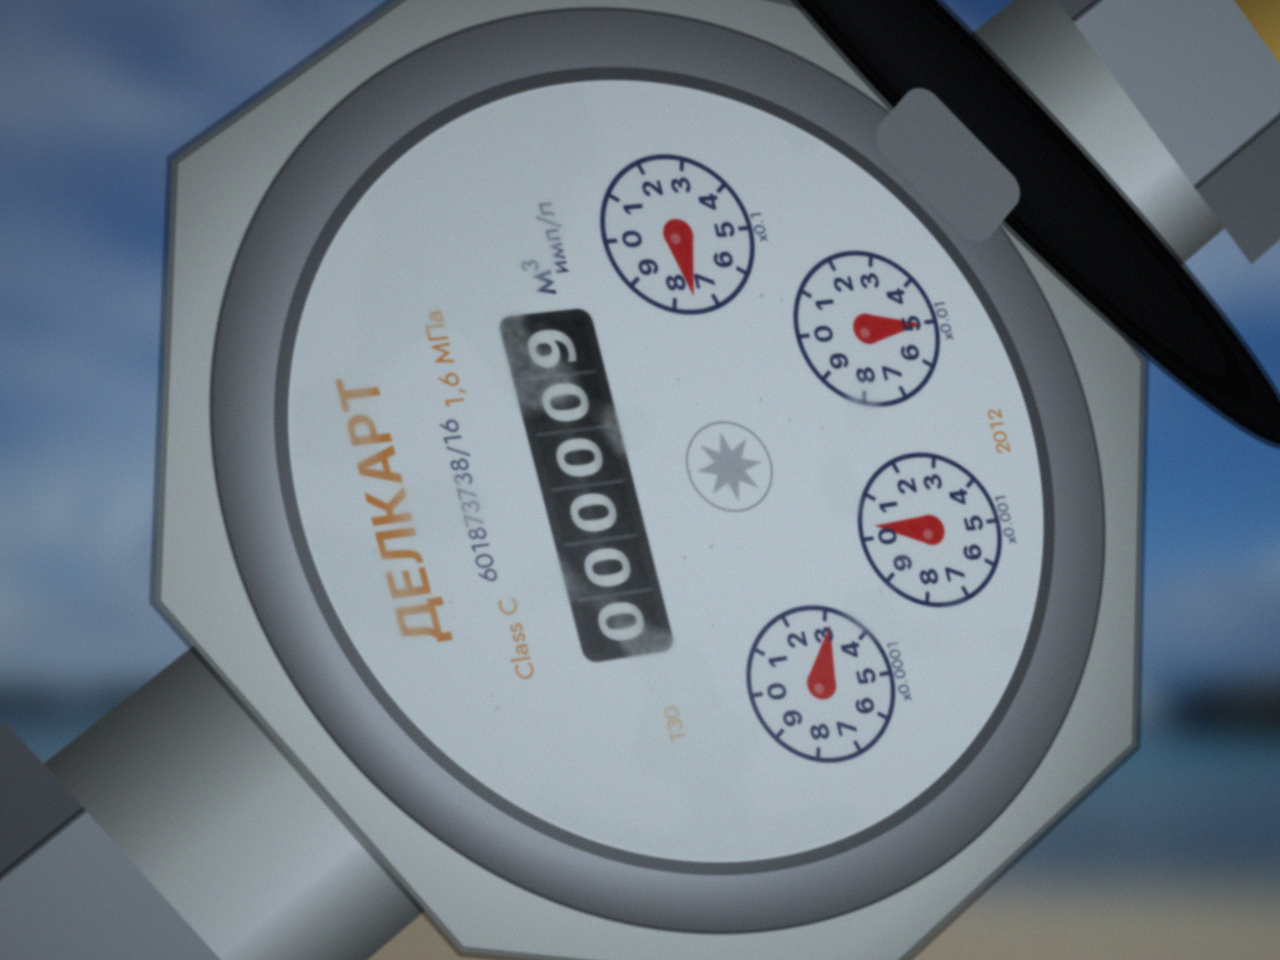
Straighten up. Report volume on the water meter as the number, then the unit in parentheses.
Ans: 9.7503 (m³)
